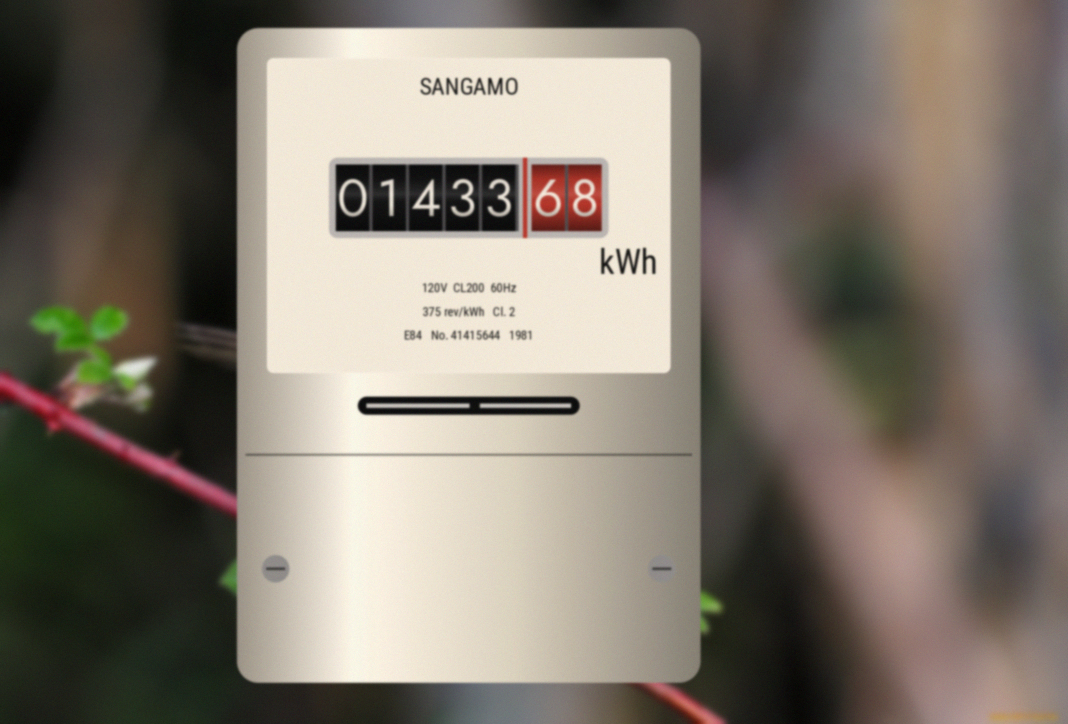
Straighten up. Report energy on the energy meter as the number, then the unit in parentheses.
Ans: 1433.68 (kWh)
